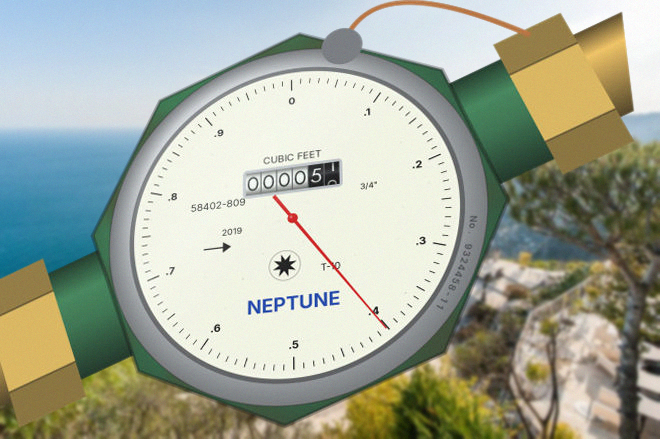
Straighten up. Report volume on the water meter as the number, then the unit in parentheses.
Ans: 51.40 (ft³)
